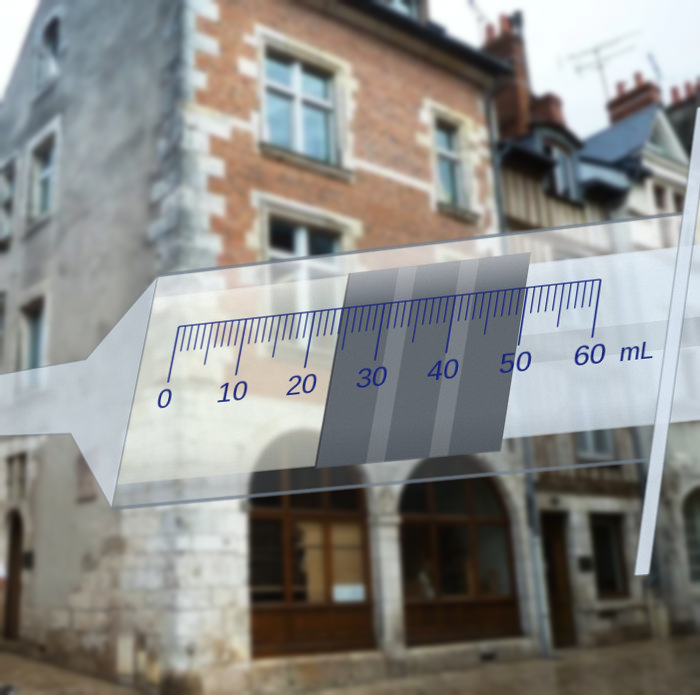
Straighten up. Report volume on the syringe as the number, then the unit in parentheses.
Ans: 24 (mL)
